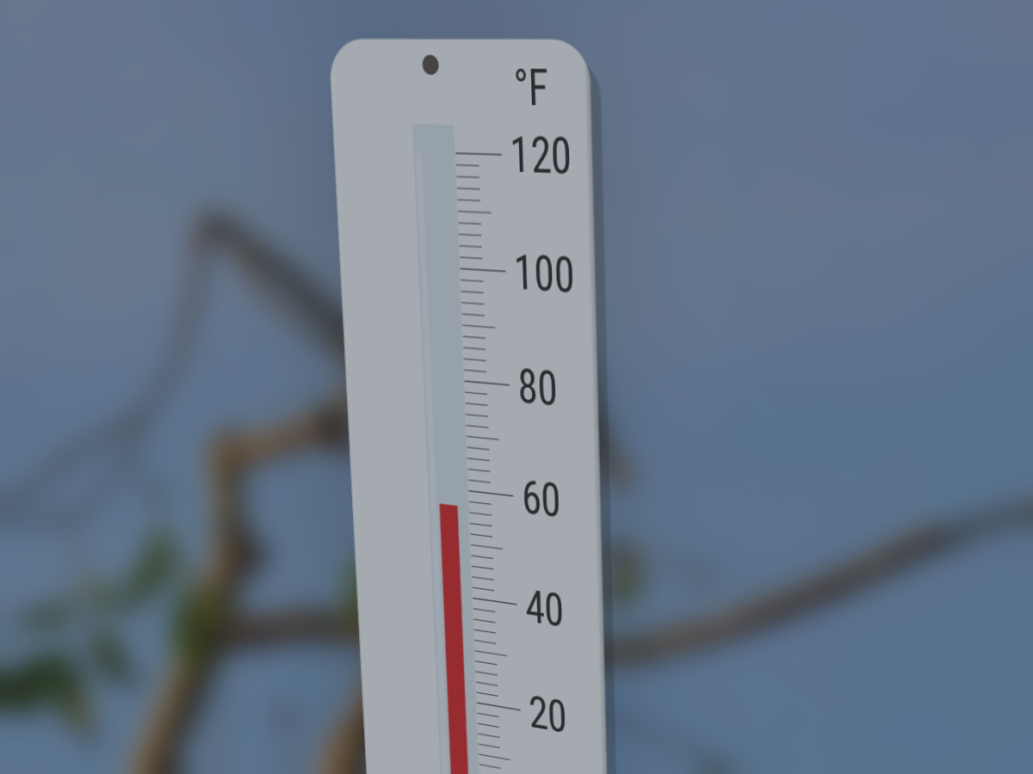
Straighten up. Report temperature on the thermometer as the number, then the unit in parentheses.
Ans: 57 (°F)
